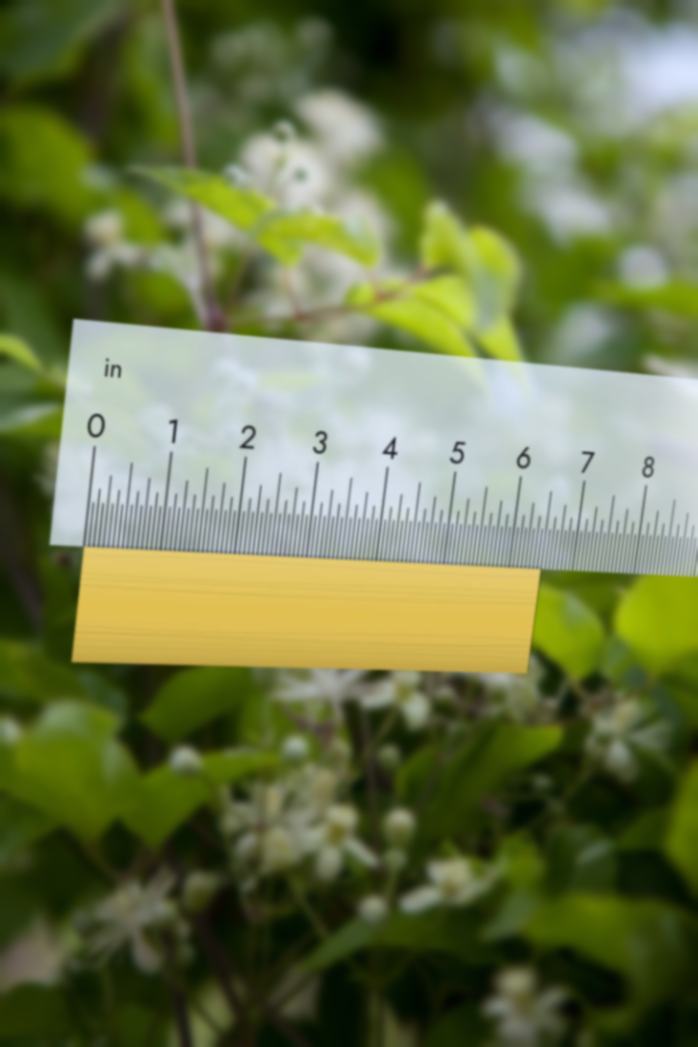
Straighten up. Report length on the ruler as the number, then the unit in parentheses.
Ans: 6.5 (in)
